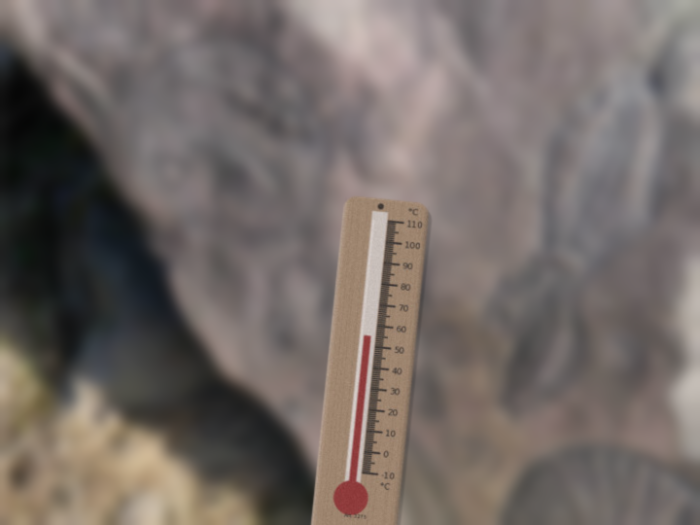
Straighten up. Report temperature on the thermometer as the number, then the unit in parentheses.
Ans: 55 (°C)
